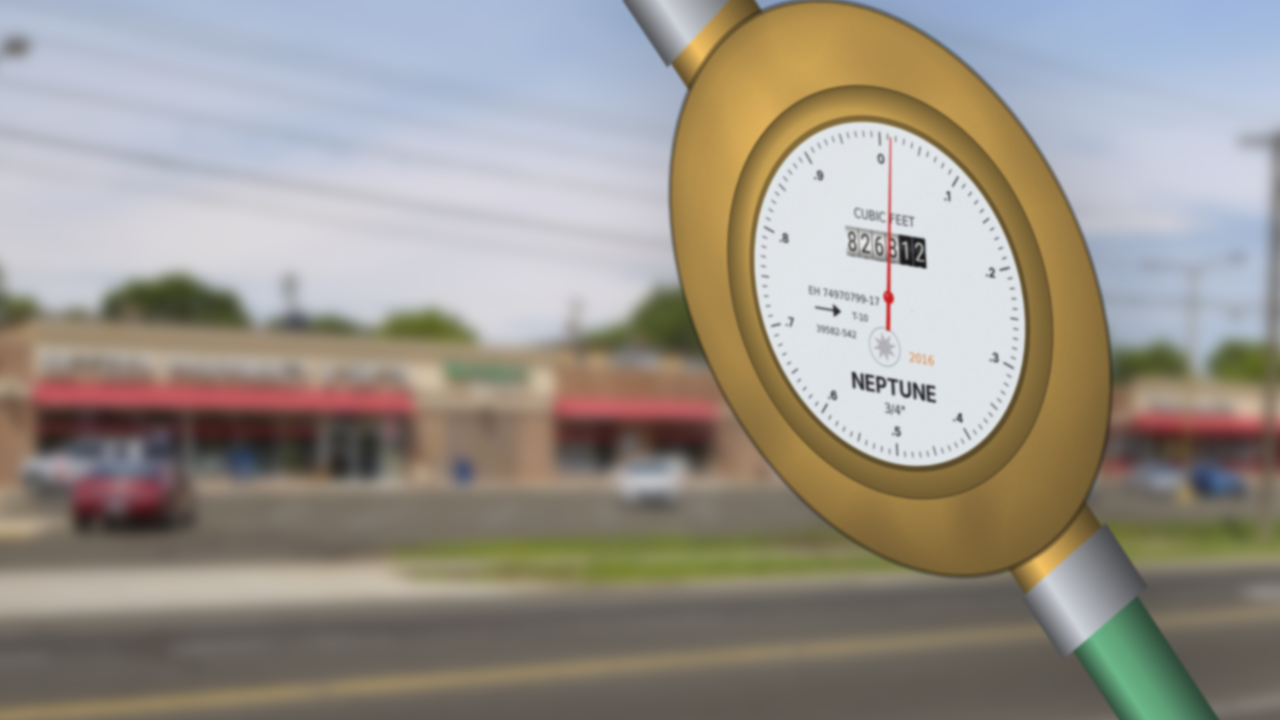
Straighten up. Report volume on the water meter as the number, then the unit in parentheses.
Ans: 826812.01 (ft³)
